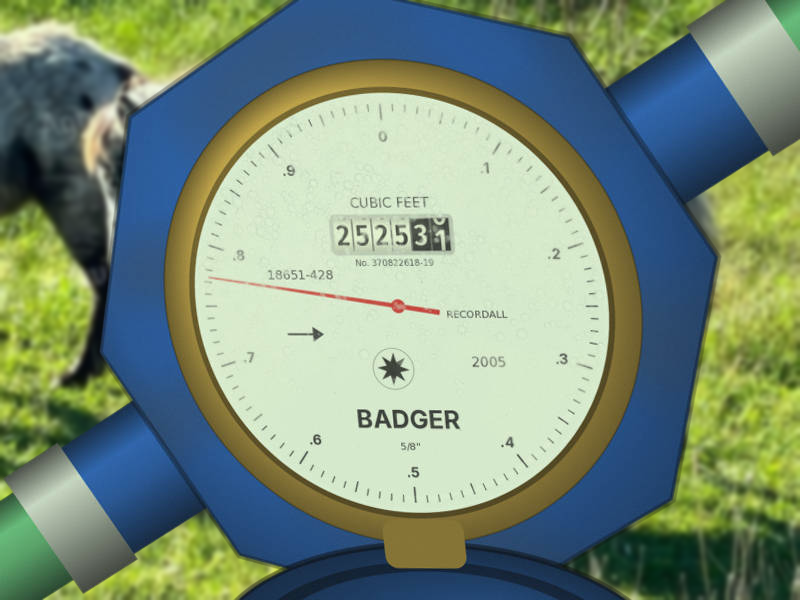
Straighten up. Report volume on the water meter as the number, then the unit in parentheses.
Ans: 252530.77 (ft³)
